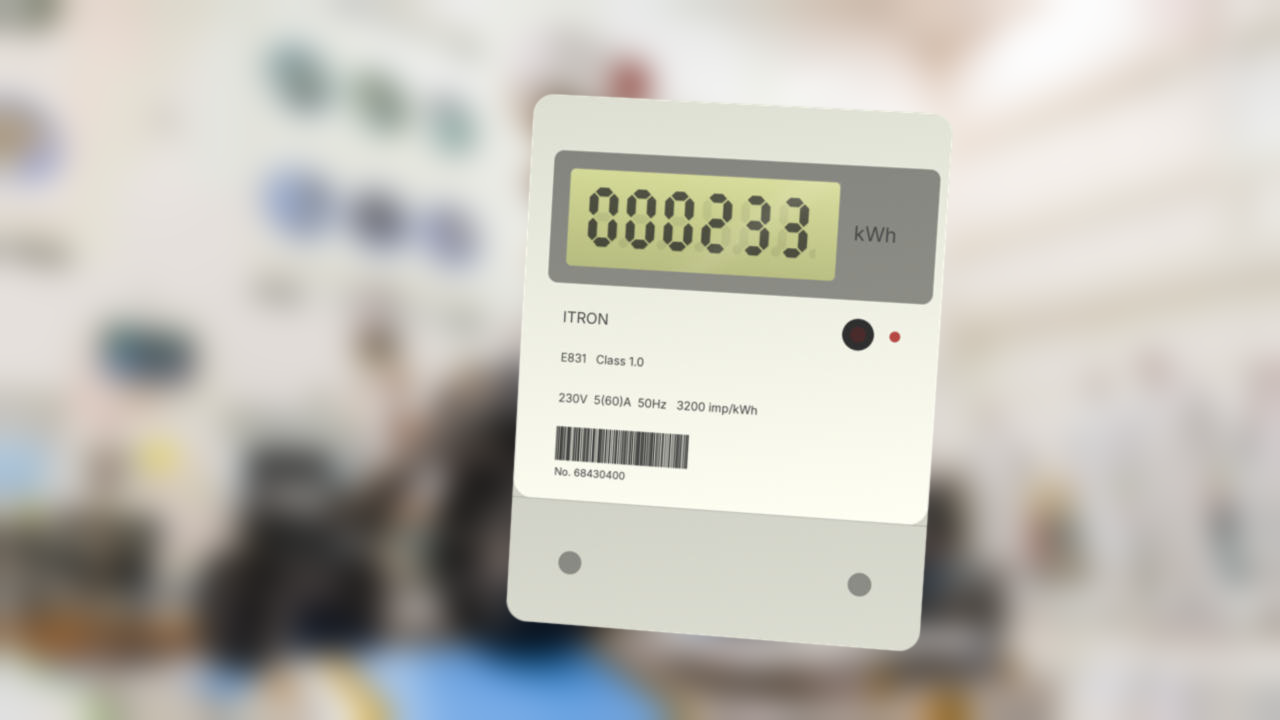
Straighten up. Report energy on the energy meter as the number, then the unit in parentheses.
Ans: 233 (kWh)
